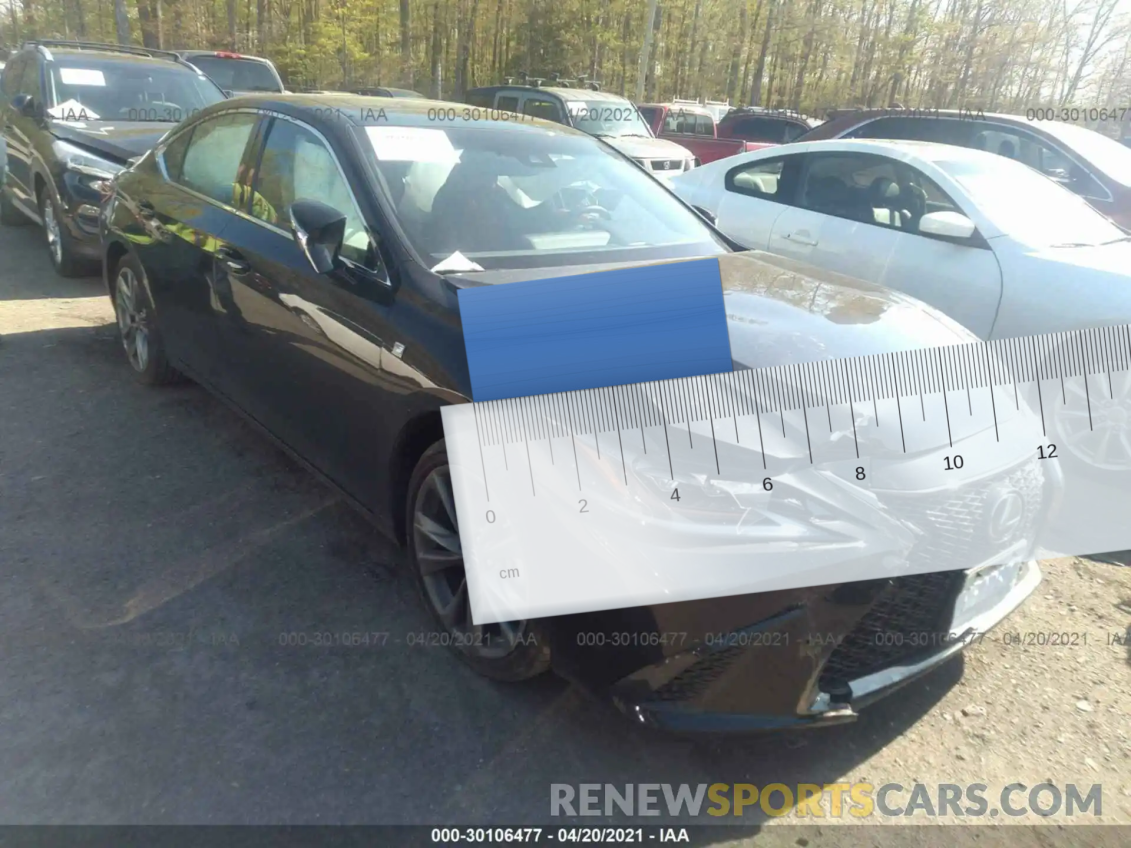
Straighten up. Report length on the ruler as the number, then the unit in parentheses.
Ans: 5.6 (cm)
